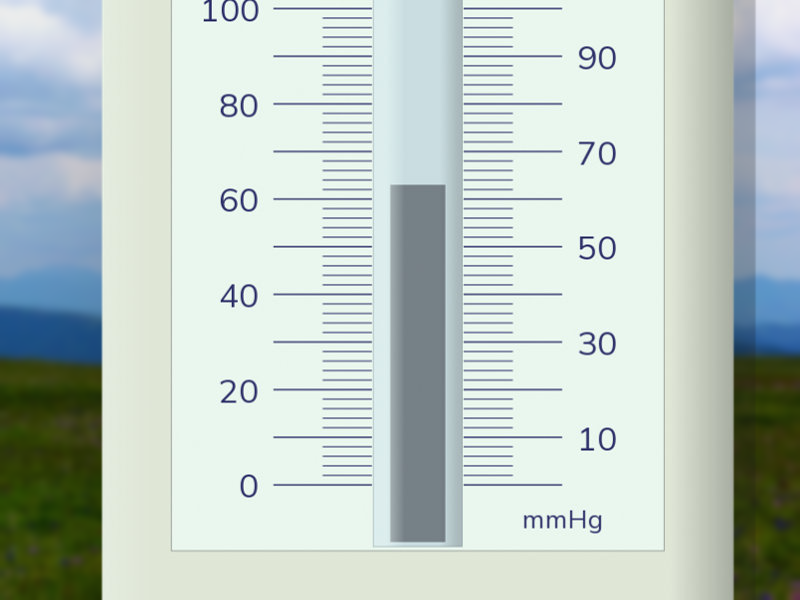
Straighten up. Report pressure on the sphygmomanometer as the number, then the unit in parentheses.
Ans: 63 (mmHg)
